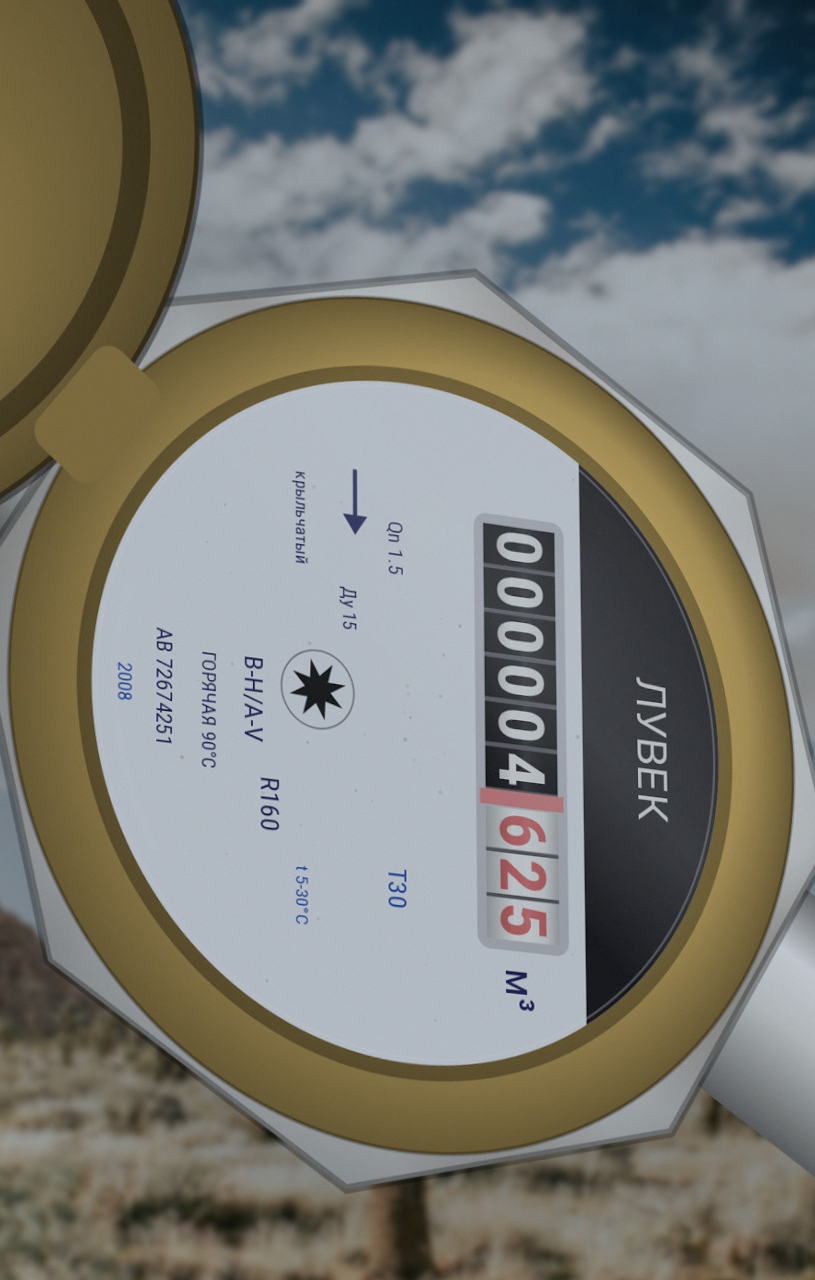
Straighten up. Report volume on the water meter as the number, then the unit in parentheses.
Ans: 4.625 (m³)
